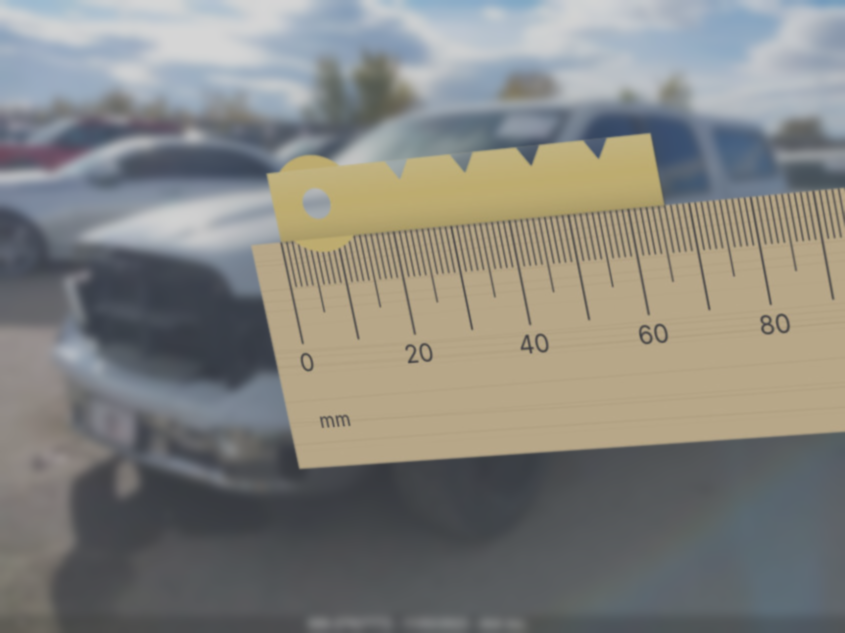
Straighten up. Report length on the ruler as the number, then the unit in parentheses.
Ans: 66 (mm)
